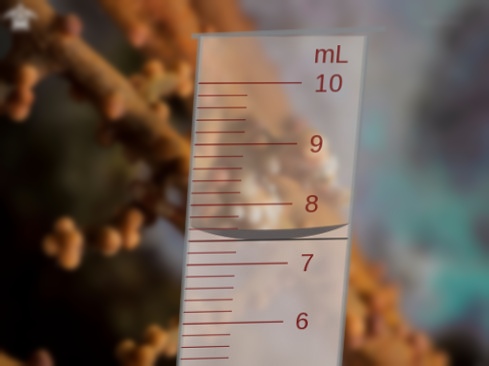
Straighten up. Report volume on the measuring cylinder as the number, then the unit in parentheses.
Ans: 7.4 (mL)
